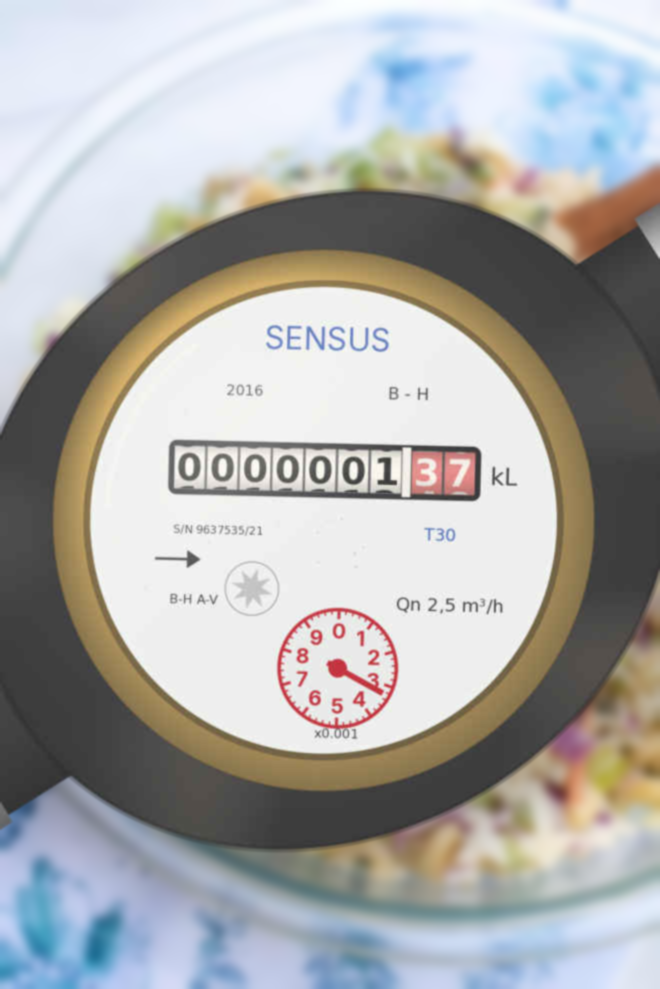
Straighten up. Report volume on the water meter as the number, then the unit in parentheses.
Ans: 1.373 (kL)
